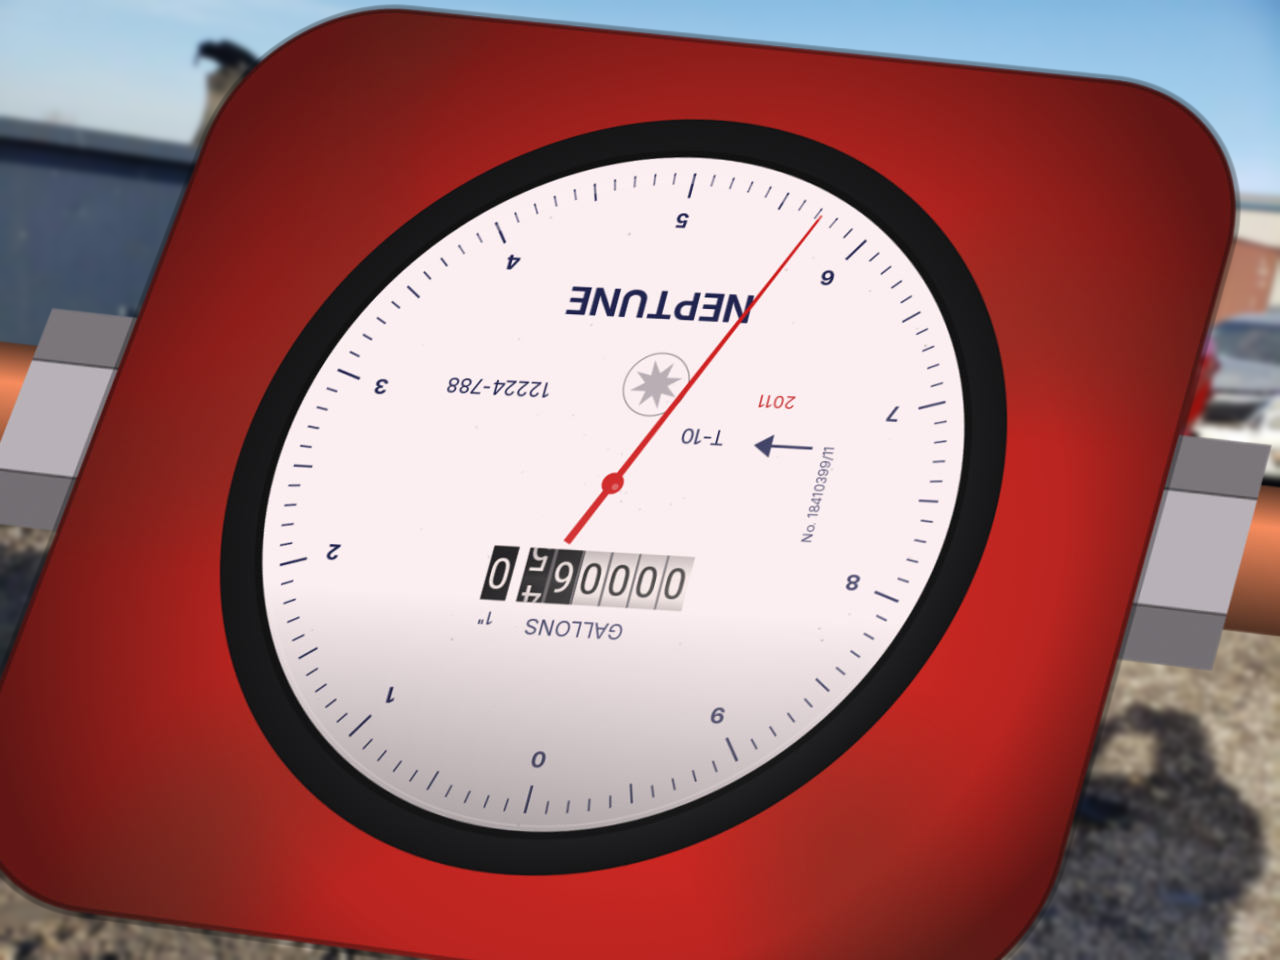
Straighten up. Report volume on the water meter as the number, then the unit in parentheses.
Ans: 645.7 (gal)
